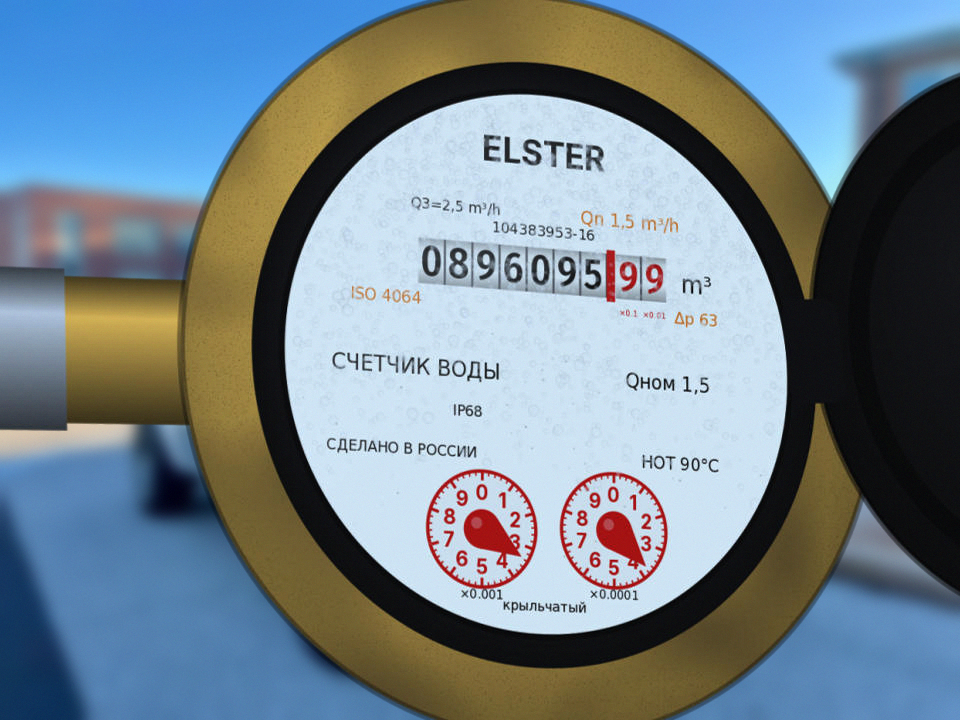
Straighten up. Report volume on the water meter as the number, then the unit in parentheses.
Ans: 896095.9933 (m³)
